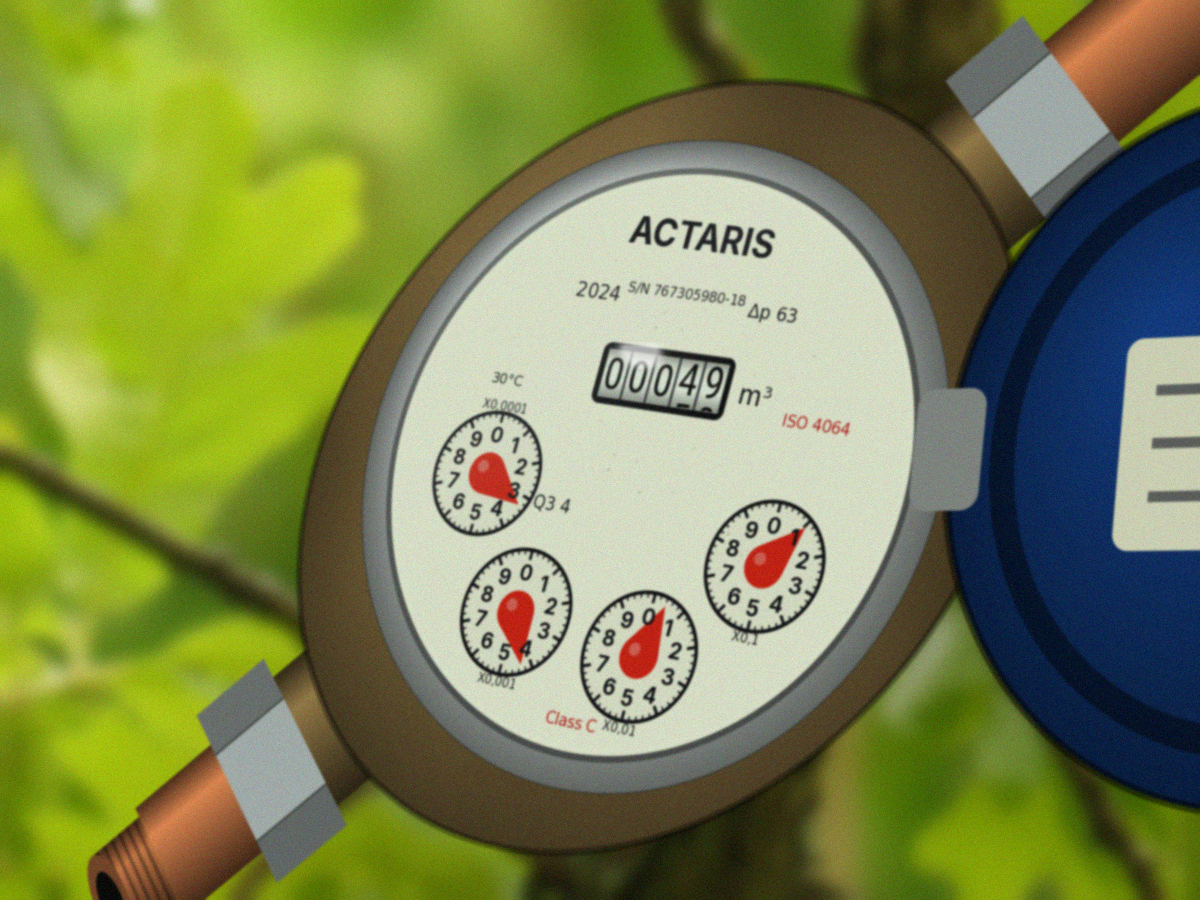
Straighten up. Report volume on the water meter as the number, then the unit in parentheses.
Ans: 49.1043 (m³)
